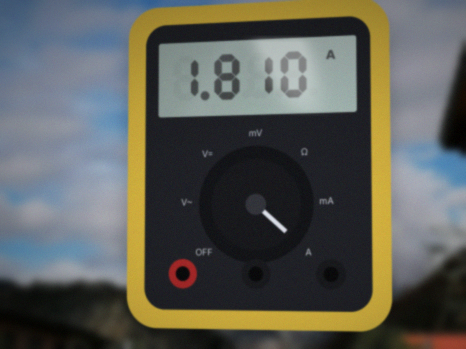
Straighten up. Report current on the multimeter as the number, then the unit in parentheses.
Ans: 1.810 (A)
